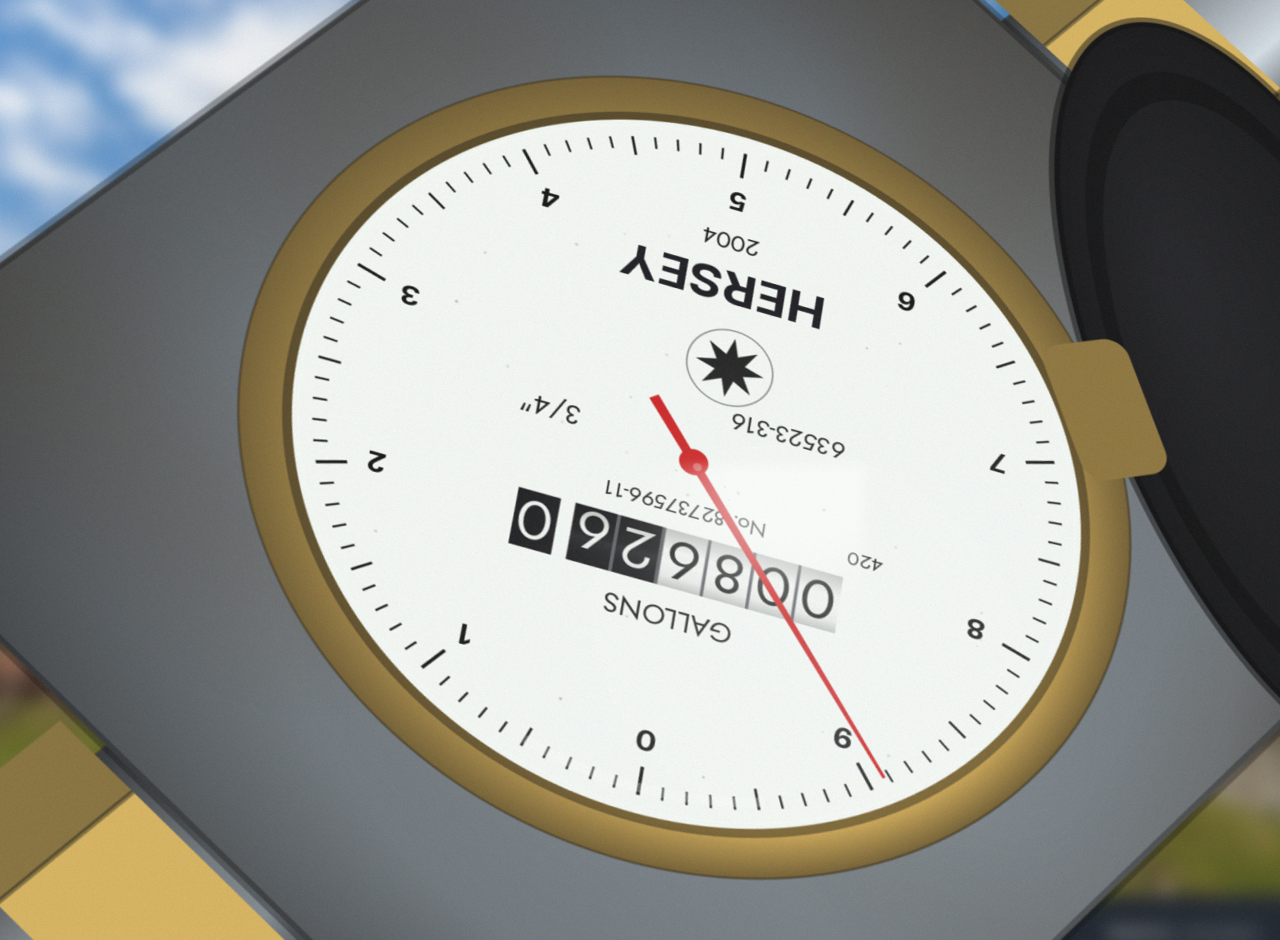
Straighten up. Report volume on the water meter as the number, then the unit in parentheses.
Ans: 86258.9 (gal)
